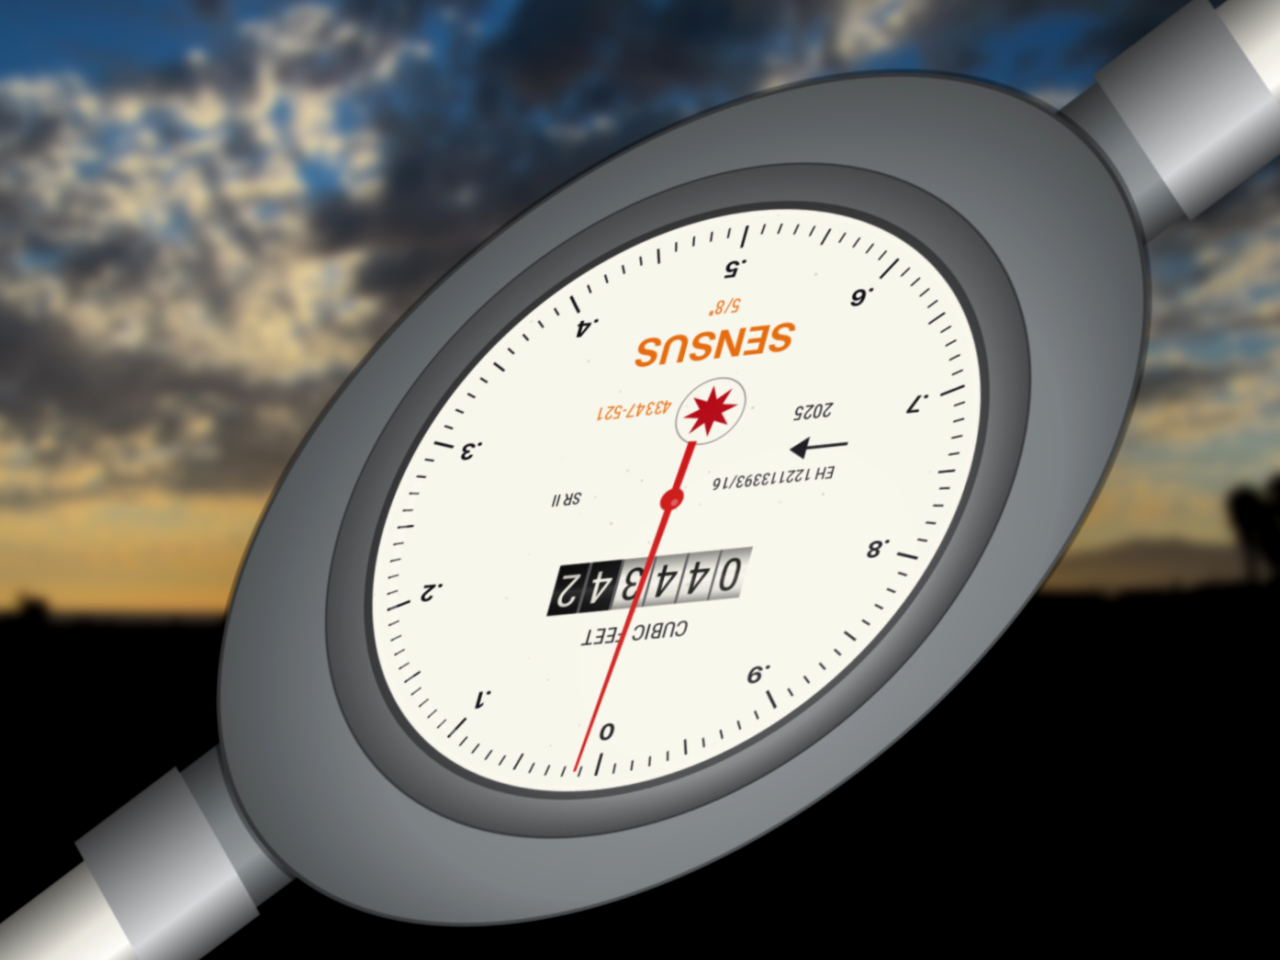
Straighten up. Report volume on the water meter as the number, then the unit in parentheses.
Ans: 44342.01 (ft³)
